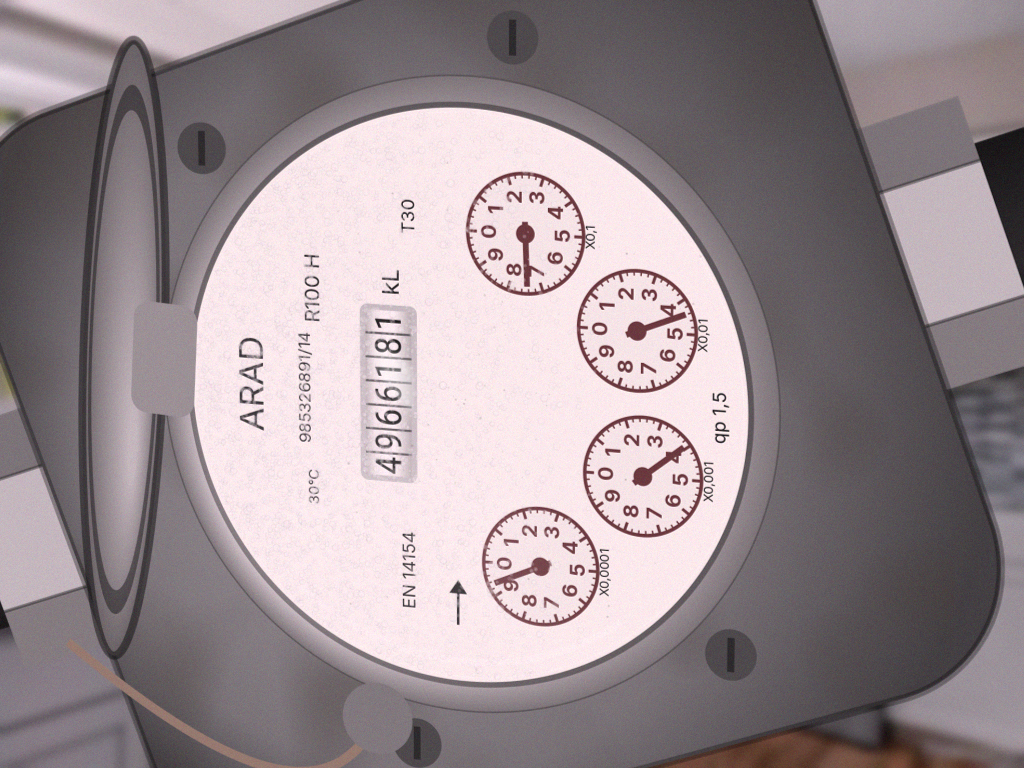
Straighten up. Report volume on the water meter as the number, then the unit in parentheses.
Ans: 4966181.7439 (kL)
